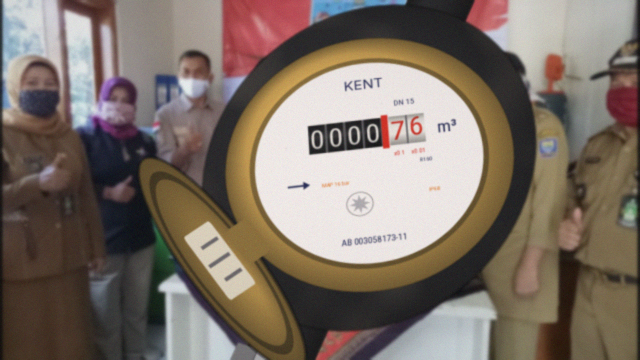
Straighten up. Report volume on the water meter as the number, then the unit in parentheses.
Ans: 0.76 (m³)
